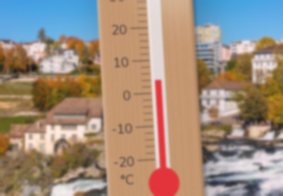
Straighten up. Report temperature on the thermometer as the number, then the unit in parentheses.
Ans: 4 (°C)
